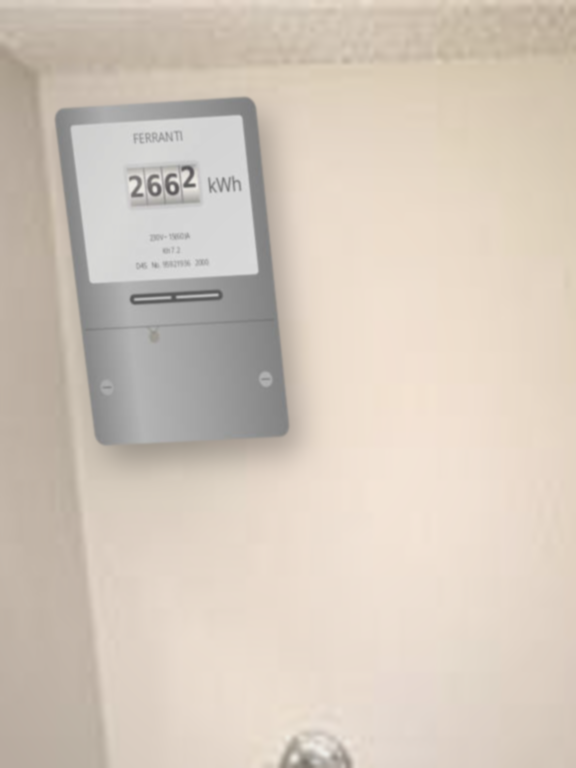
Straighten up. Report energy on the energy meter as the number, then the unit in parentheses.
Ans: 2662 (kWh)
